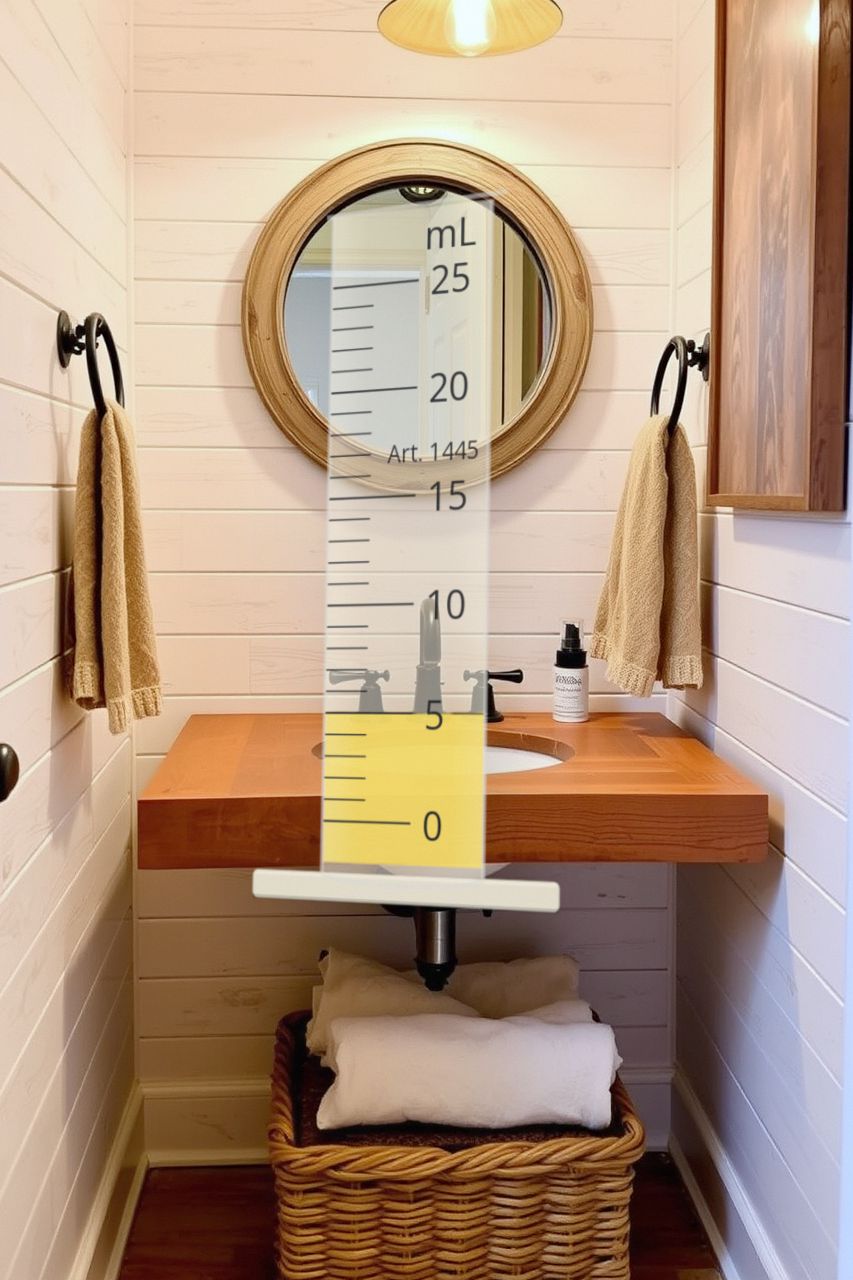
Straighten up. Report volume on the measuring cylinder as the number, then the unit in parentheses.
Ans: 5 (mL)
